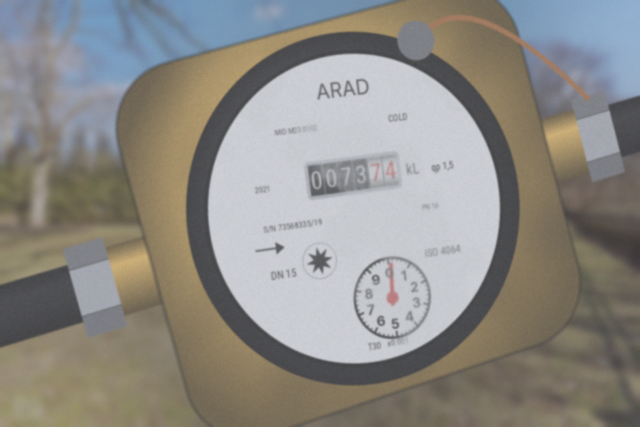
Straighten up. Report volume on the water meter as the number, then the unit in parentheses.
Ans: 73.740 (kL)
